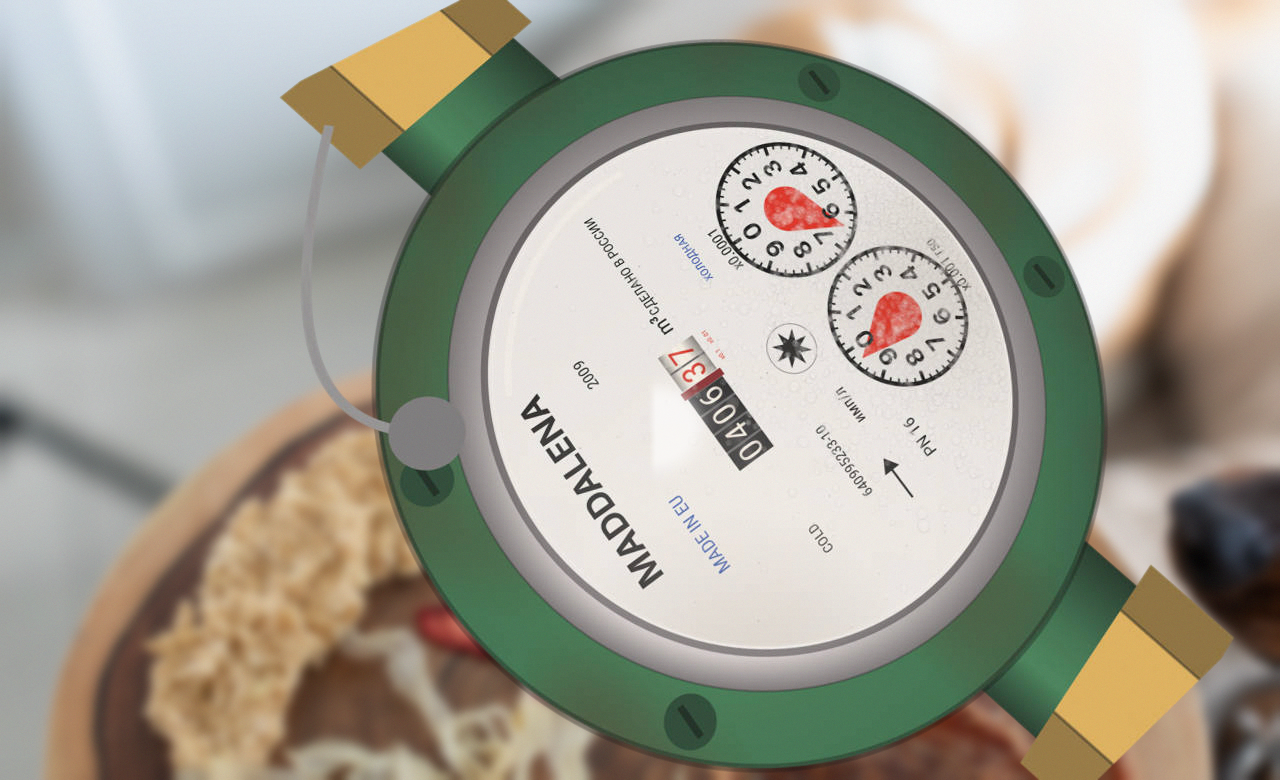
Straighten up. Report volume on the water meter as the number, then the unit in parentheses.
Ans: 406.3696 (m³)
